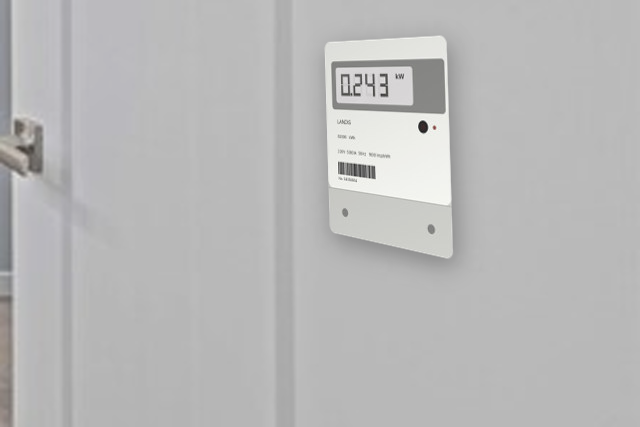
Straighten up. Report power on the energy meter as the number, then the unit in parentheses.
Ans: 0.243 (kW)
